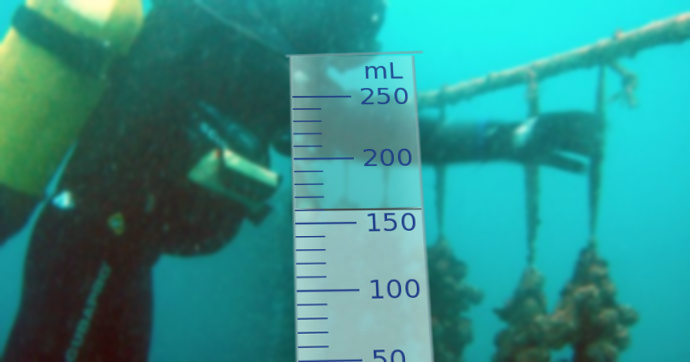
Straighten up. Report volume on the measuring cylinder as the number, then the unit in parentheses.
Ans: 160 (mL)
